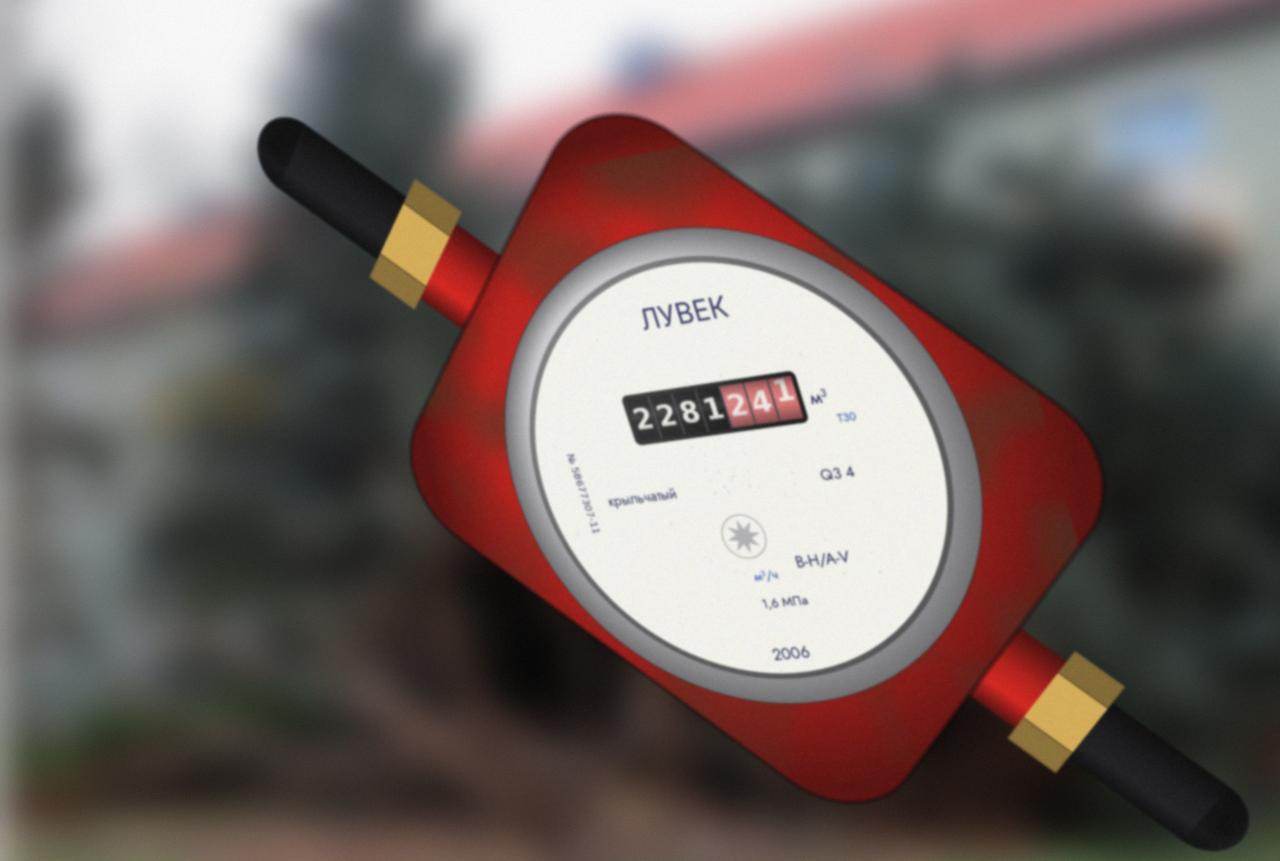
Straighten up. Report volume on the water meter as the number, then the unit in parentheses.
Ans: 2281.241 (m³)
